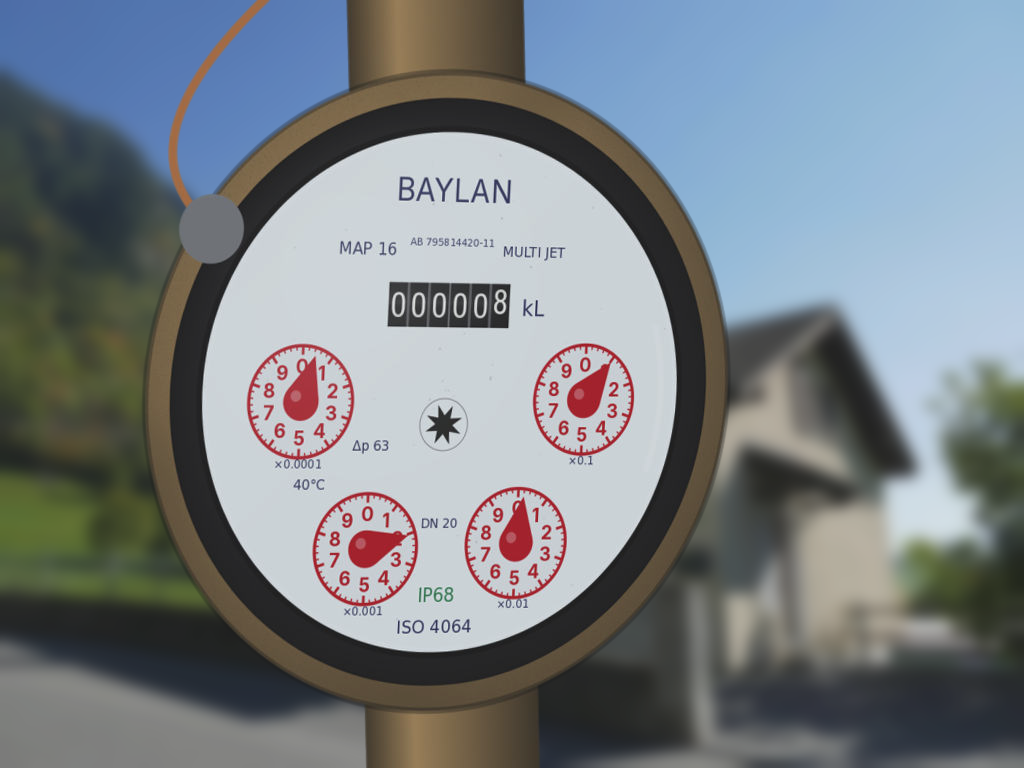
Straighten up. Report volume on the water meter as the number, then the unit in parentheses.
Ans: 8.1020 (kL)
